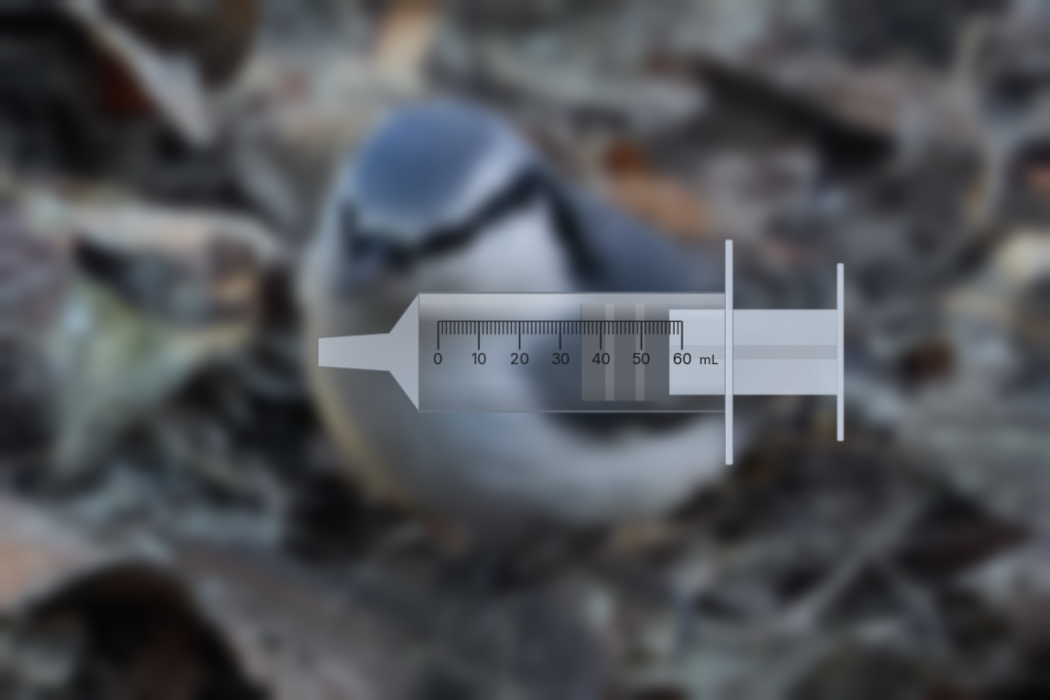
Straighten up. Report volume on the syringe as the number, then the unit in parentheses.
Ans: 35 (mL)
